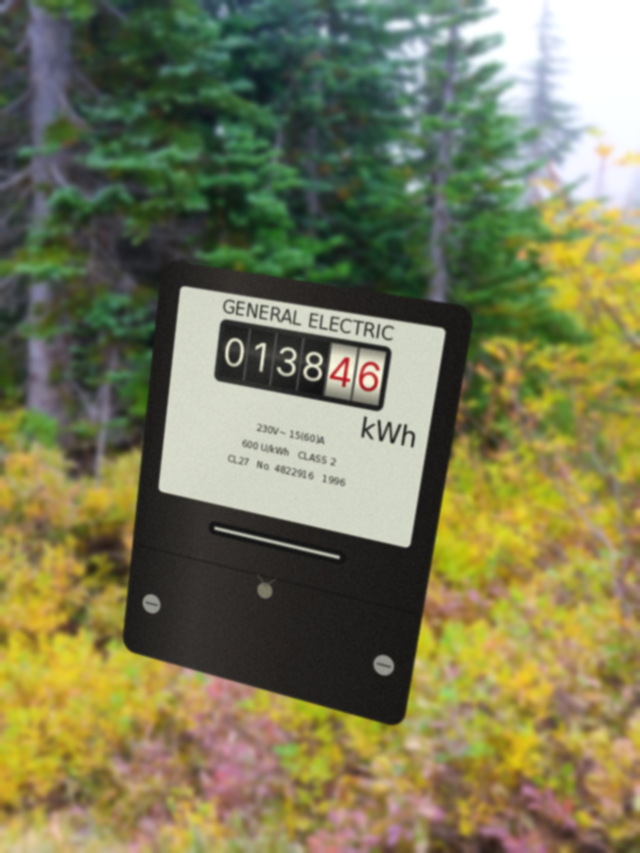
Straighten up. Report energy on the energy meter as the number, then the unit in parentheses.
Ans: 138.46 (kWh)
